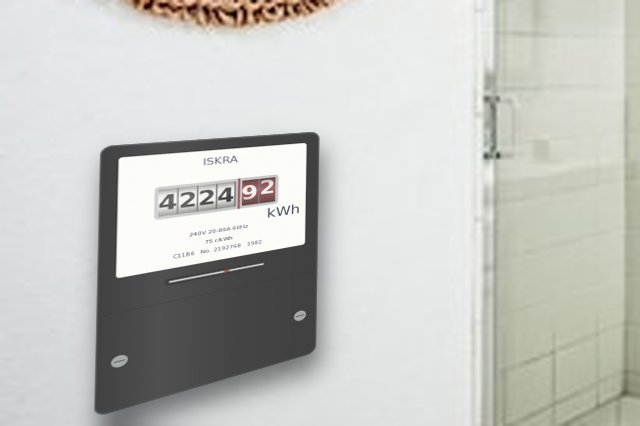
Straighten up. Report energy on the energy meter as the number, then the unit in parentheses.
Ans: 4224.92 (kWh)
